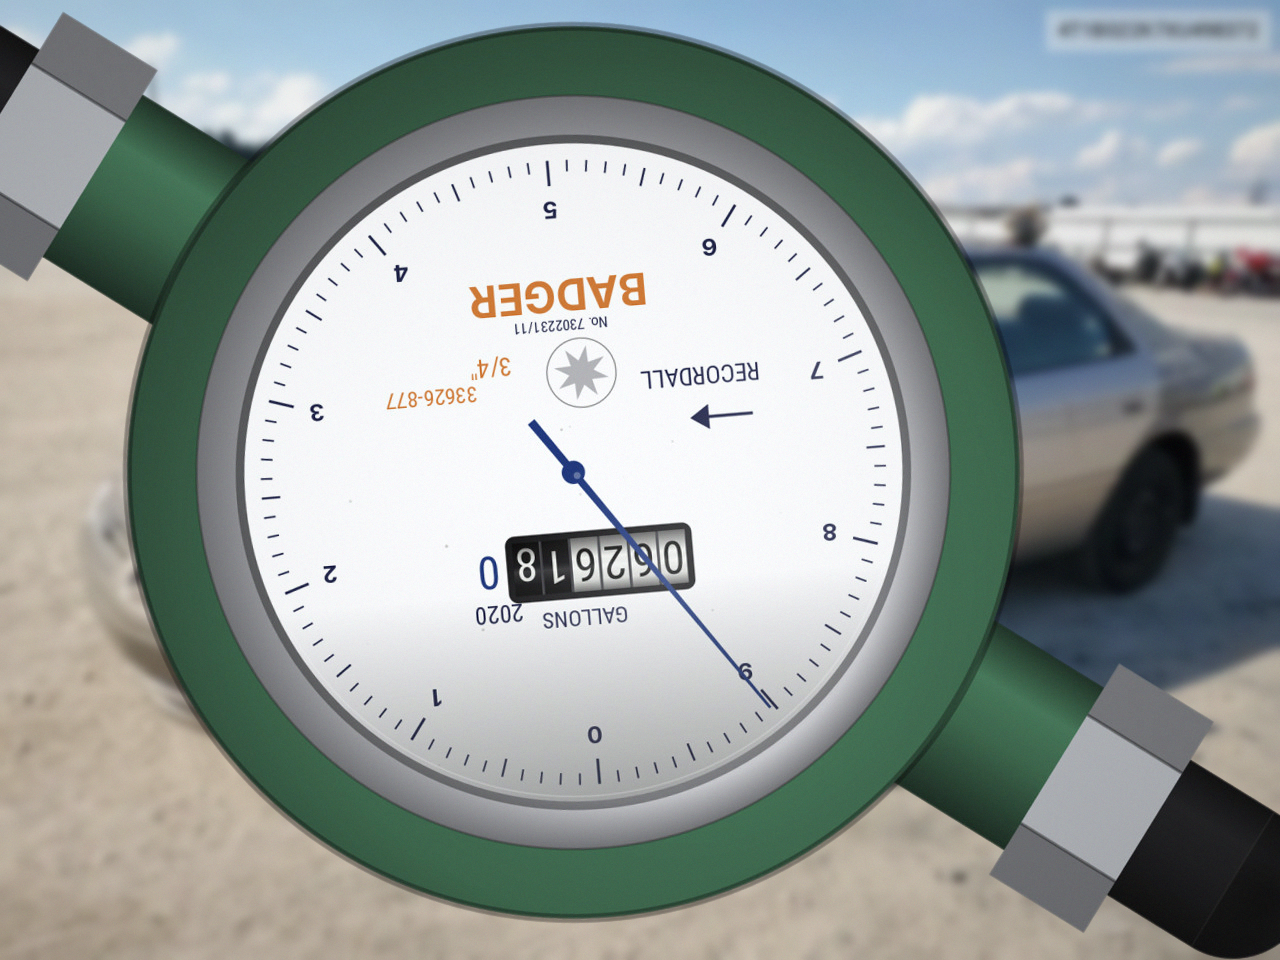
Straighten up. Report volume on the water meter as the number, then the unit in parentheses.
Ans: 626179.0 (gal)
